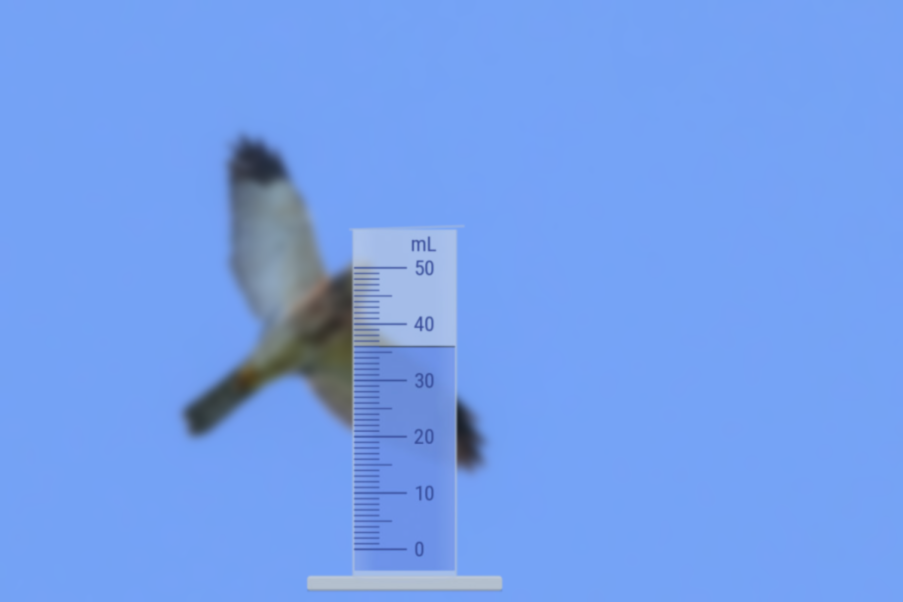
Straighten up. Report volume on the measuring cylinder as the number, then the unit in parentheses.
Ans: 36 (mL)
